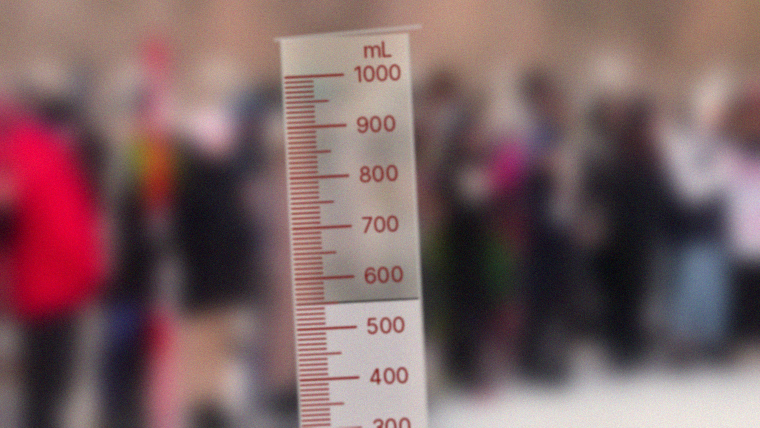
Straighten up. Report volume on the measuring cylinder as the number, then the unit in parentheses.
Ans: 550 (mL)
